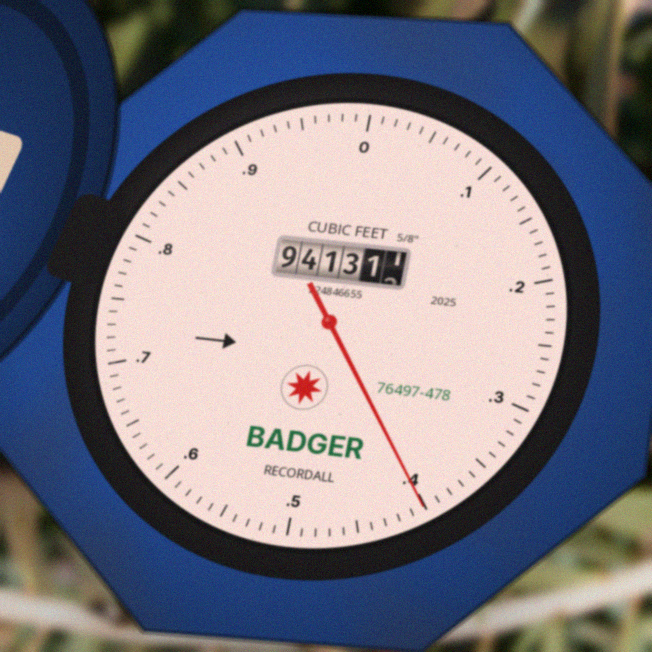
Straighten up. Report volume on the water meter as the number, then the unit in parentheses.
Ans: 941311.40 (ft³)
